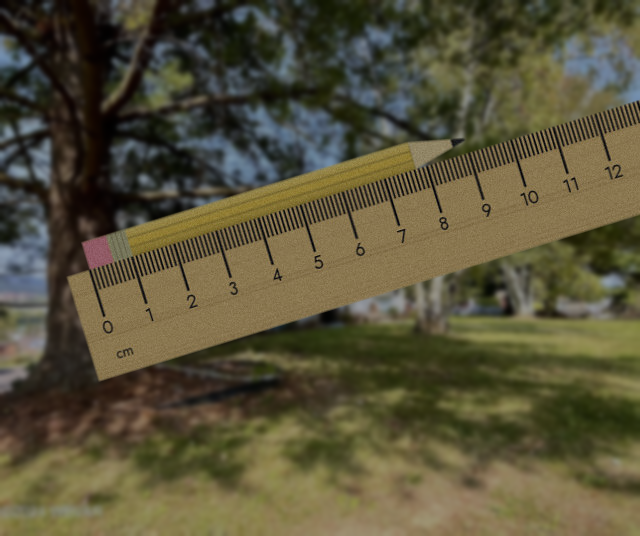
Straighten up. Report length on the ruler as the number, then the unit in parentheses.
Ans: 9 (cm)
